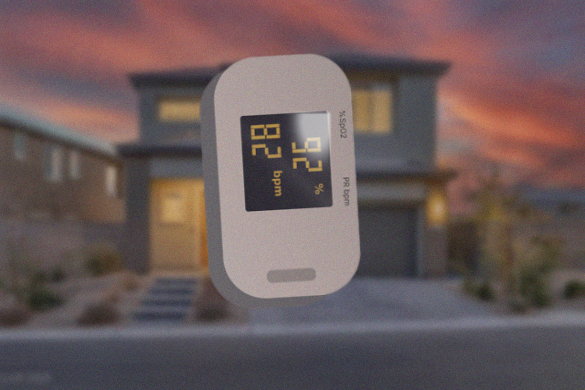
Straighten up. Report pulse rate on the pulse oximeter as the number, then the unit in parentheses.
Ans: 82 (bpm)
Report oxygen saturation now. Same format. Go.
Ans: 92 (%)
